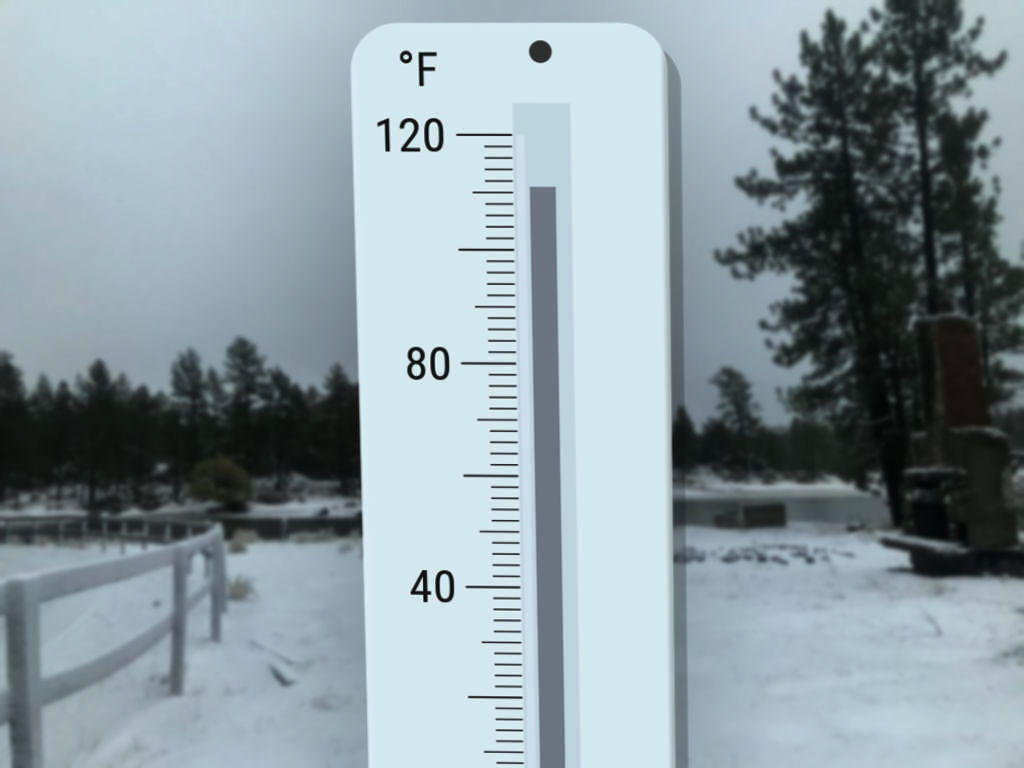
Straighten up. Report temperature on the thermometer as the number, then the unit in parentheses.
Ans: 111 (°F)
